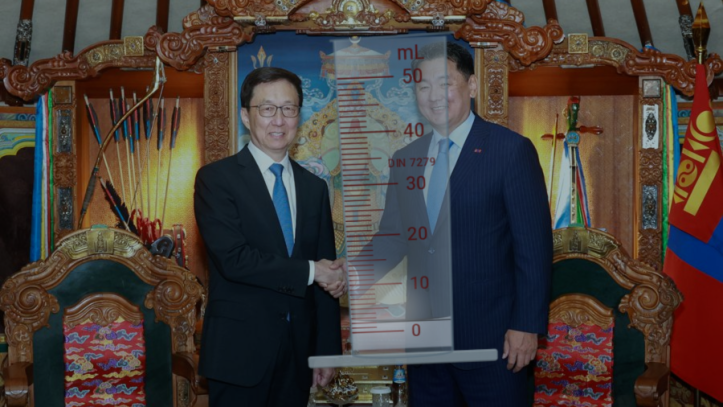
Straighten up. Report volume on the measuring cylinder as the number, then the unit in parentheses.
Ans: 2 (mL)
